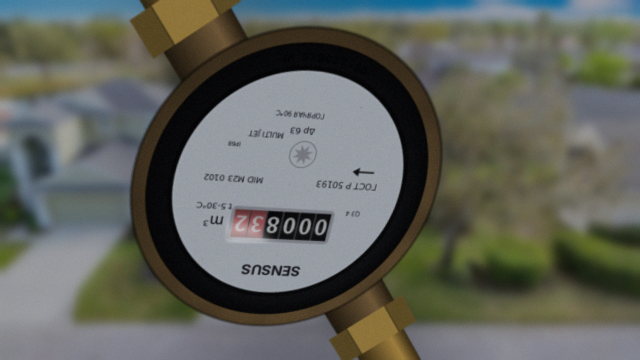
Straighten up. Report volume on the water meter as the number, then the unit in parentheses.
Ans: 8.32 (m³)
